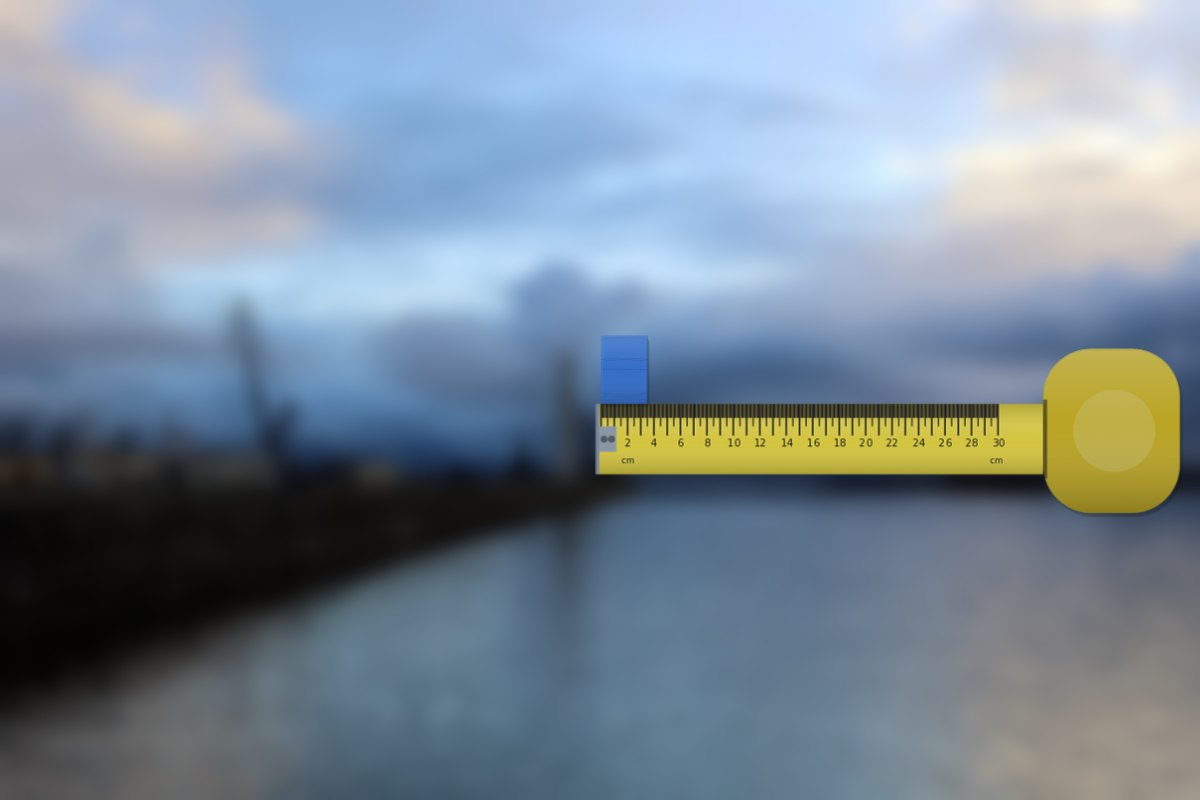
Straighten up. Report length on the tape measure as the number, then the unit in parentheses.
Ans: 3.5 (cm)
